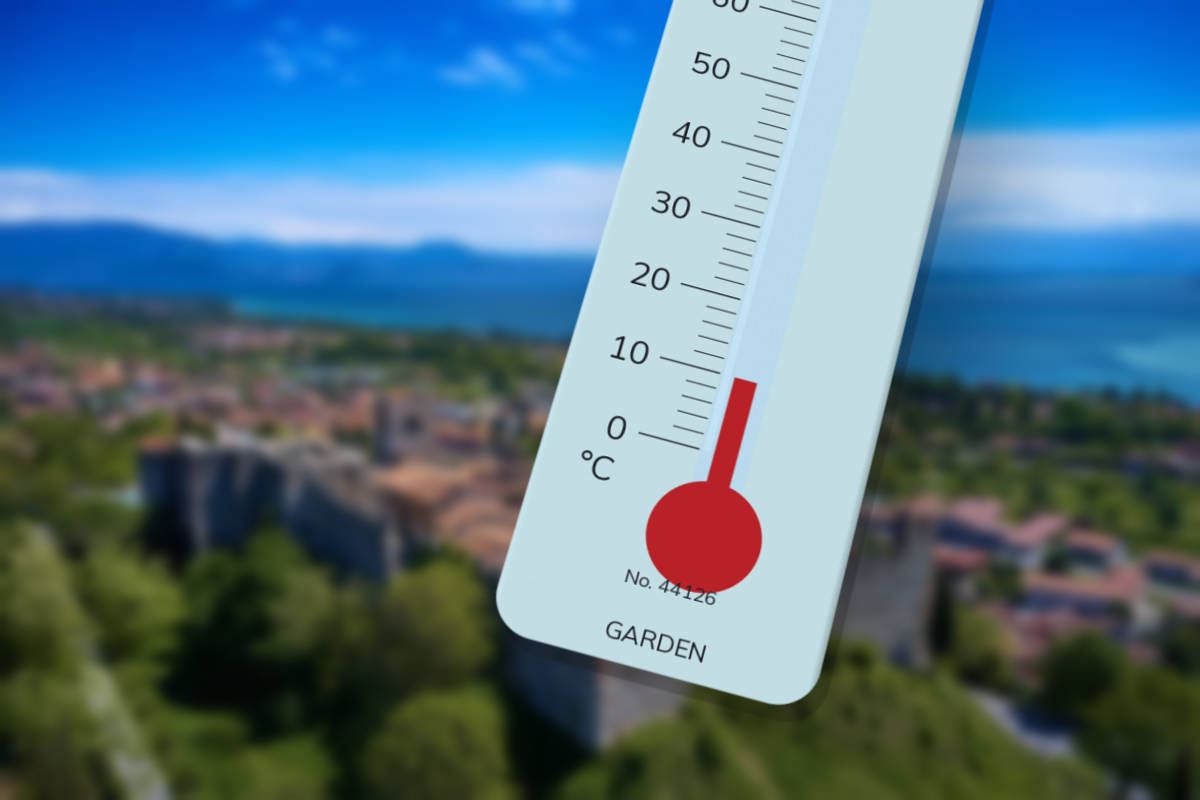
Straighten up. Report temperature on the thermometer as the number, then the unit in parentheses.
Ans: 10 (°C)
